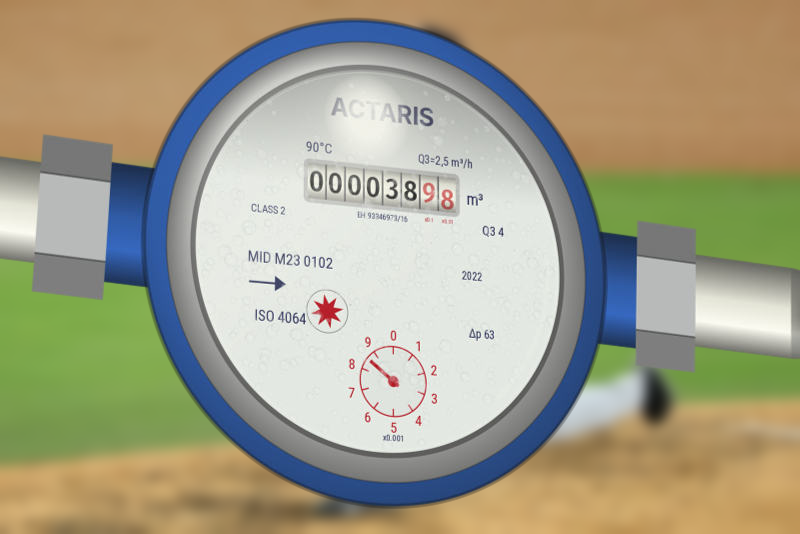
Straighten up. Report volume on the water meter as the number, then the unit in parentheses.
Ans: 38.978 (m³)
